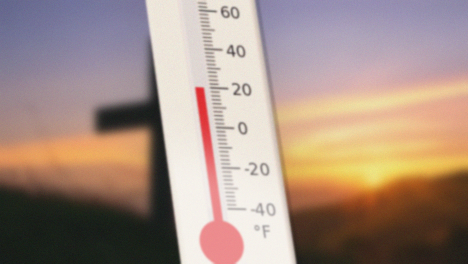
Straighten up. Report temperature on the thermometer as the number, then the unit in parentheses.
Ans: 20 (°F)
